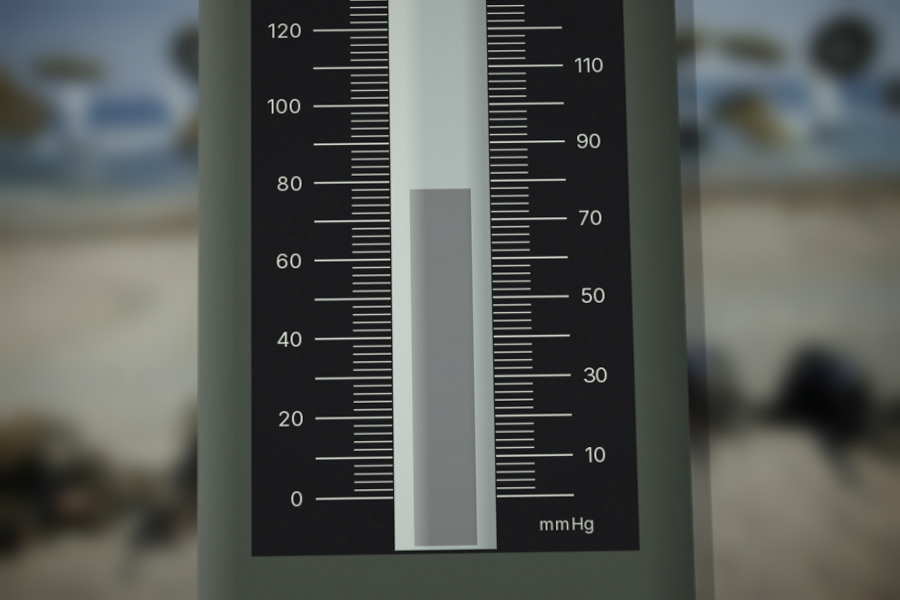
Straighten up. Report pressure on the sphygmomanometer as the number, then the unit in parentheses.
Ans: 78 (mmHg)
